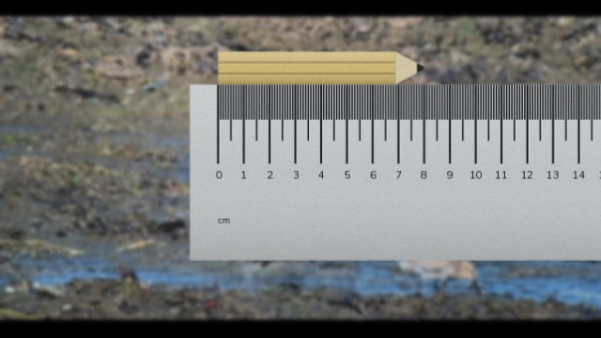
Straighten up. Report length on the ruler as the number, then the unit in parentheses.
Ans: 8 (cm)
